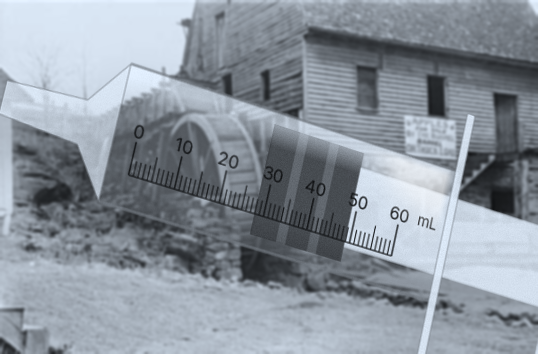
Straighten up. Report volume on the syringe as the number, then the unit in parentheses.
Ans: 28 (mL)
